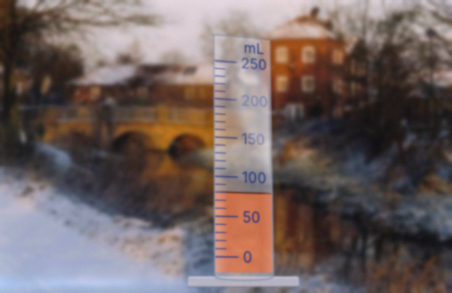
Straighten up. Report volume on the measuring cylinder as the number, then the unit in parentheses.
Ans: 80 (mL)
